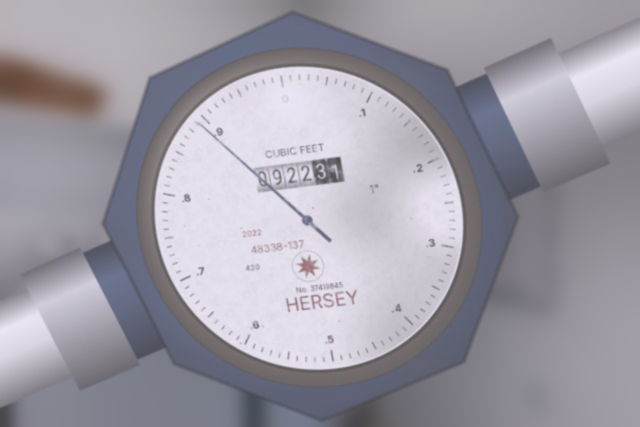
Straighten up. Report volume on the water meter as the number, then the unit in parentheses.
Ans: 92230.89 (ft³)
